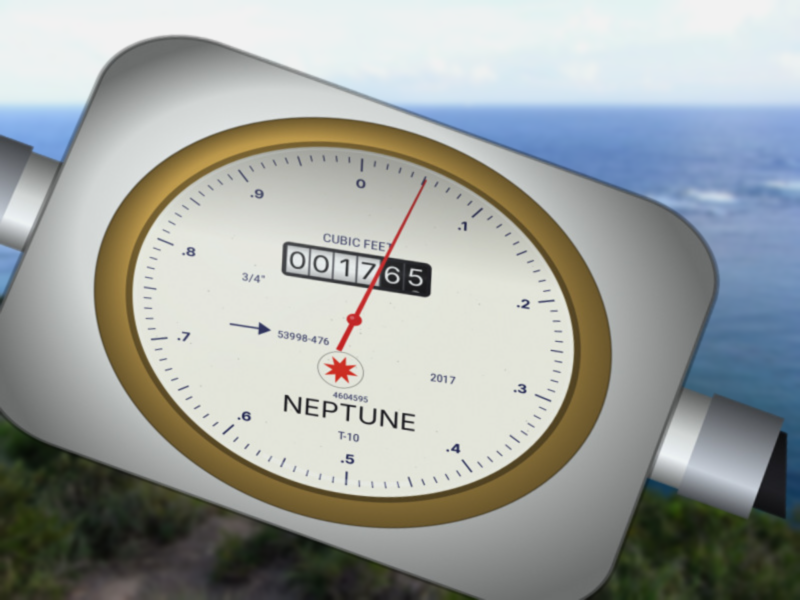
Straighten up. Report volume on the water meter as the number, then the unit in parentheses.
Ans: 1765.05 (ft³)
